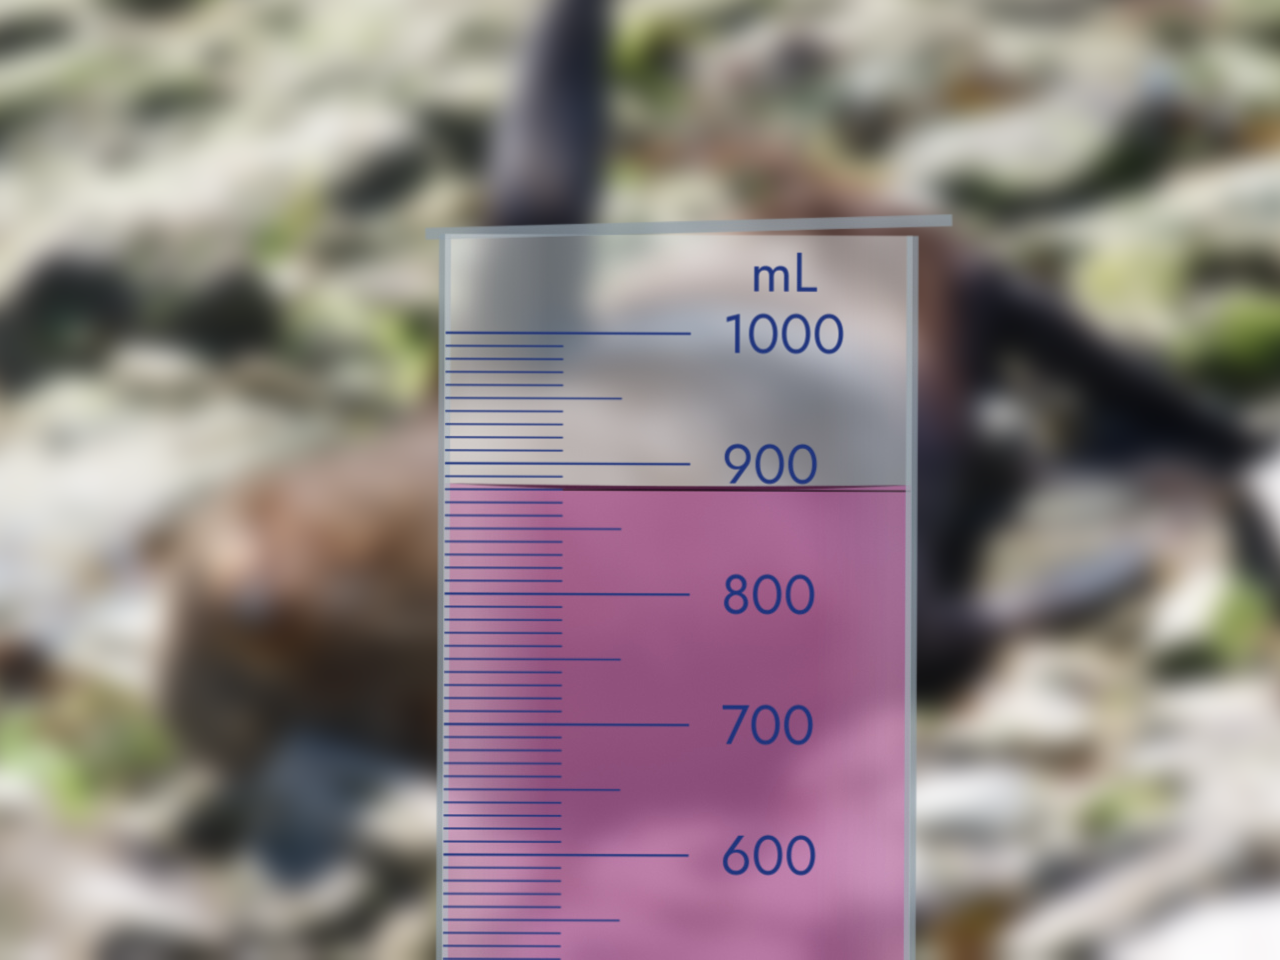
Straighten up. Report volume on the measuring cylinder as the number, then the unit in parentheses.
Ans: 880 (mL)
